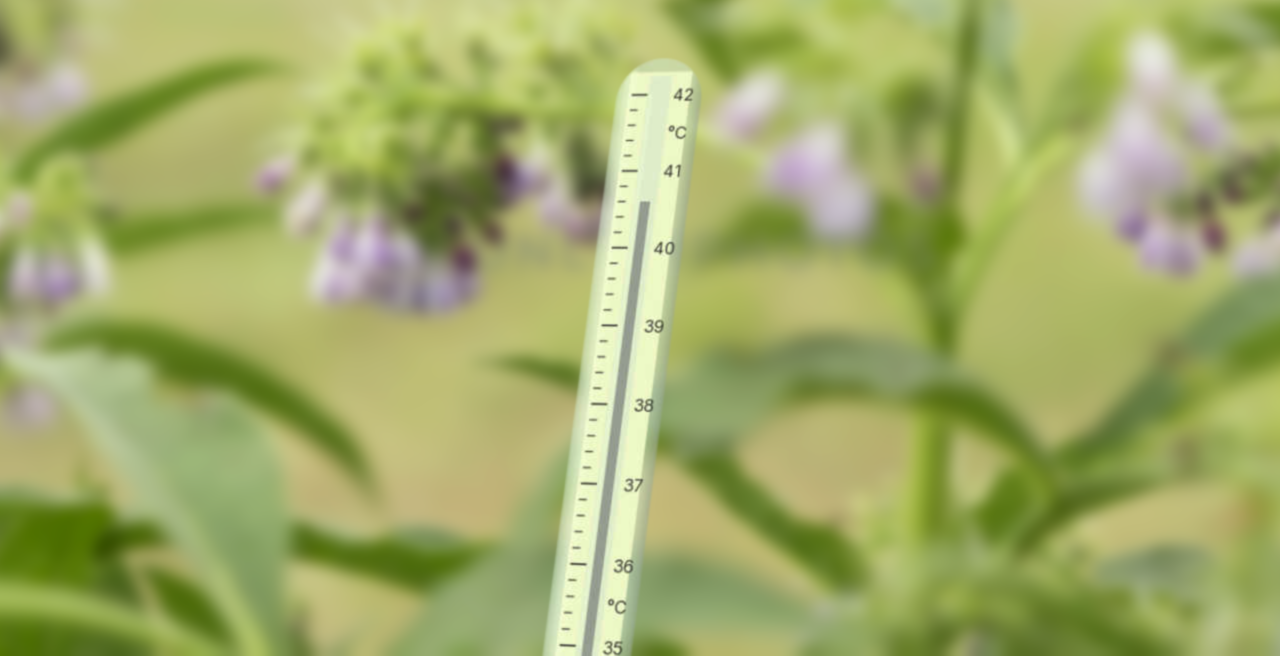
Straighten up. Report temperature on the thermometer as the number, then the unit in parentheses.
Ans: 40.6 (°C)
